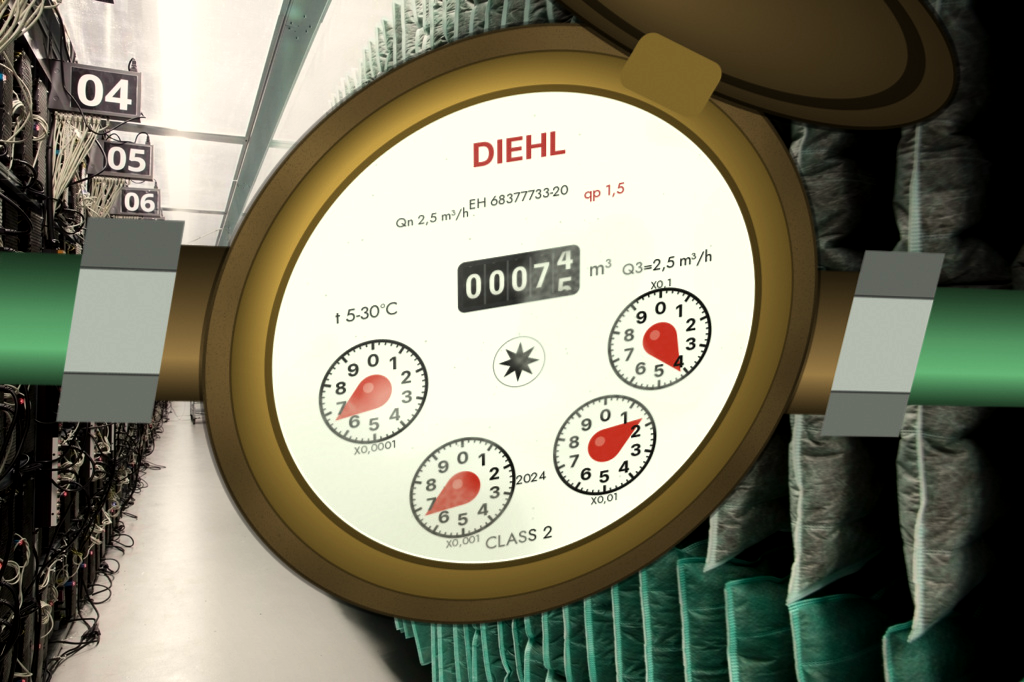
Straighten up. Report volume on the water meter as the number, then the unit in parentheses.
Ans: 74.4166 (m³)
